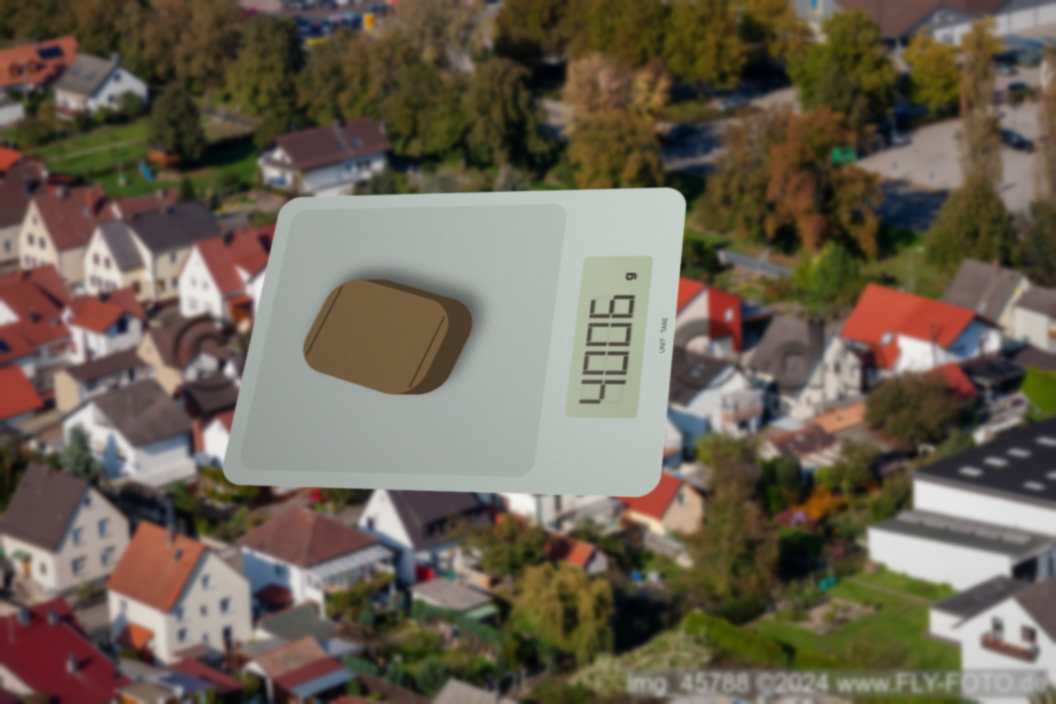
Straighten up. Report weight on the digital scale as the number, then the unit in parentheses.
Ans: 4006 (g)
